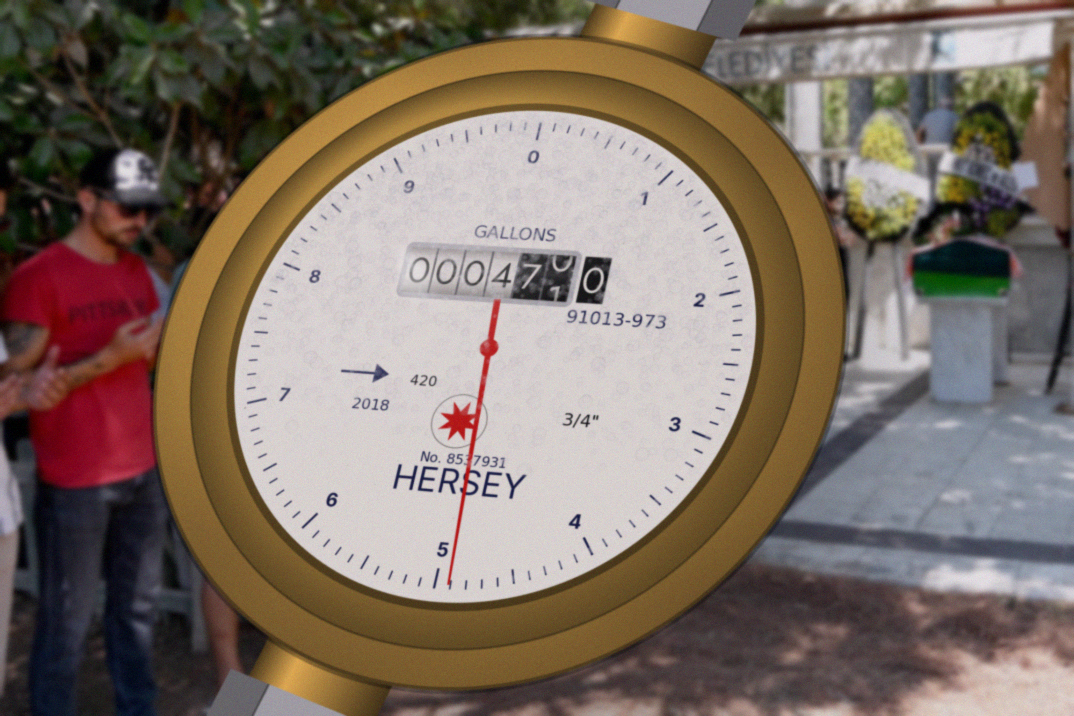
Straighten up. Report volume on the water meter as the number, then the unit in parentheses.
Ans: 4704.9 (gal)
